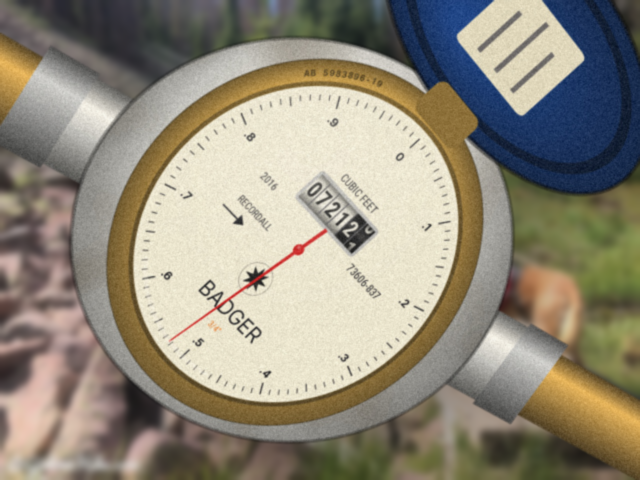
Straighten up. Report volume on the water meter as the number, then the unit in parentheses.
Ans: 72120.52 (ft³)
